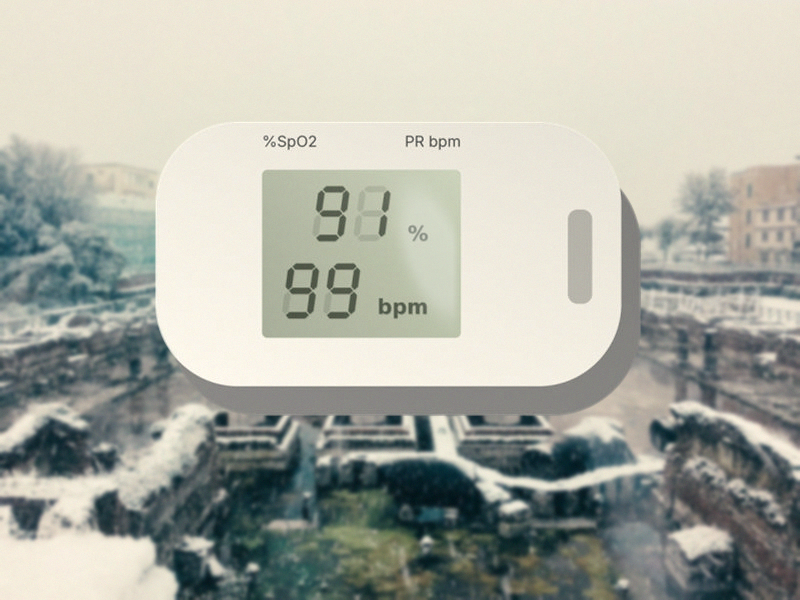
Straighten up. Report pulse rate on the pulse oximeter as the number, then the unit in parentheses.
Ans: 99 (bpm)
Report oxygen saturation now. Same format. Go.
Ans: 91 (%)
